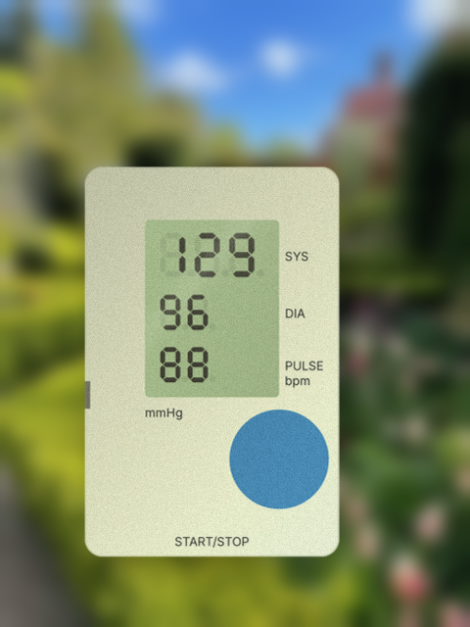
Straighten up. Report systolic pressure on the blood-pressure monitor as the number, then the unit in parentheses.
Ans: 129 (mmHg)
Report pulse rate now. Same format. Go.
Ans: 88 (bpm)
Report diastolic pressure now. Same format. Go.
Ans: 96 (mmHg)
